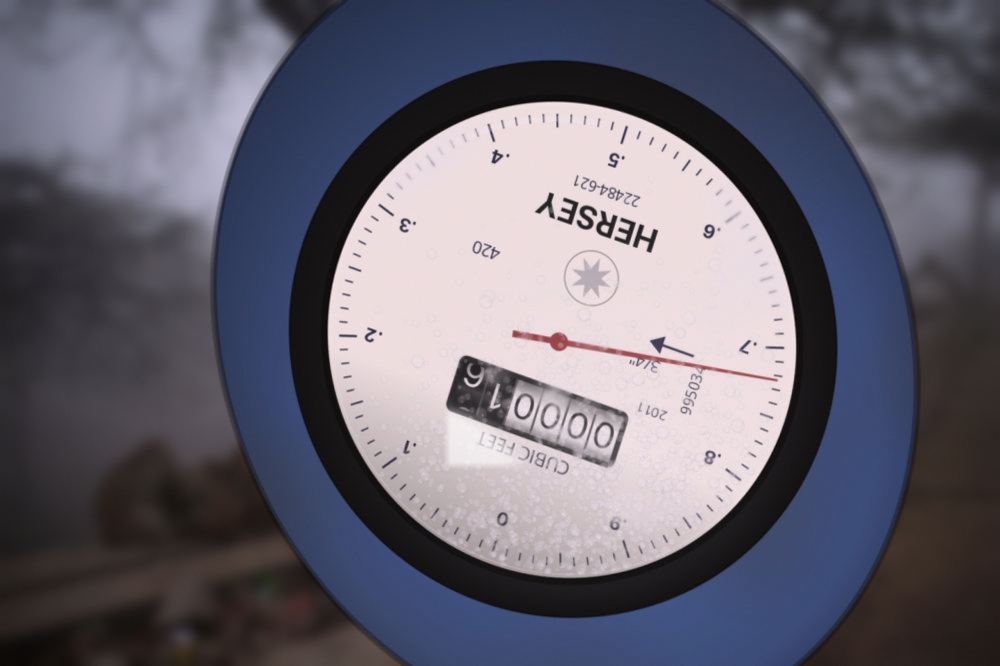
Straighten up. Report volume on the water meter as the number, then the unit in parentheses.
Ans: 15.72 (ft³)
